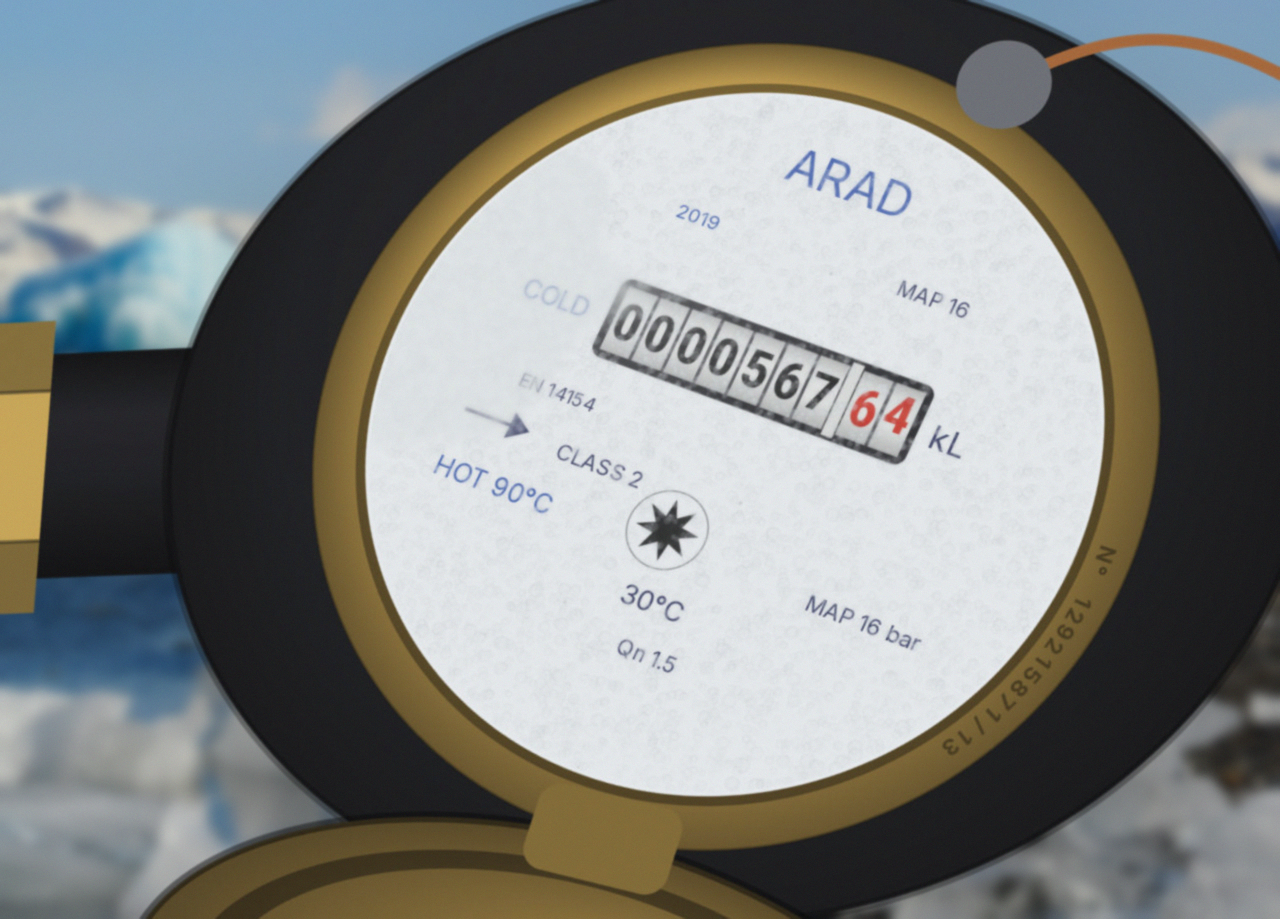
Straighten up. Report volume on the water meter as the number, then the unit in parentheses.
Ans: 567.64 (kL)
